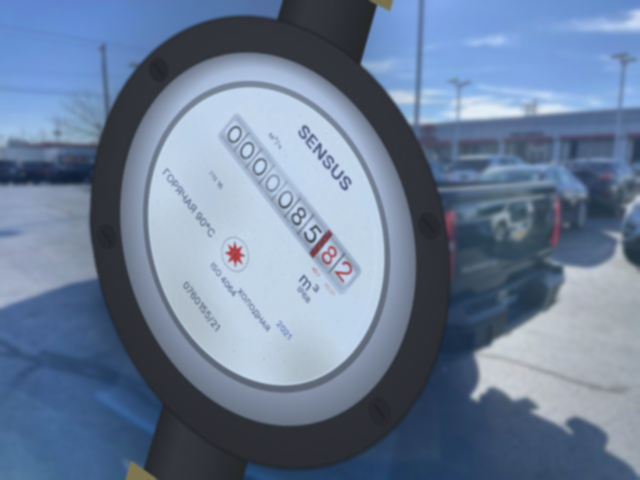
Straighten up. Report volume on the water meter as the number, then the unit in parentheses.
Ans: 85.82 (m³)
